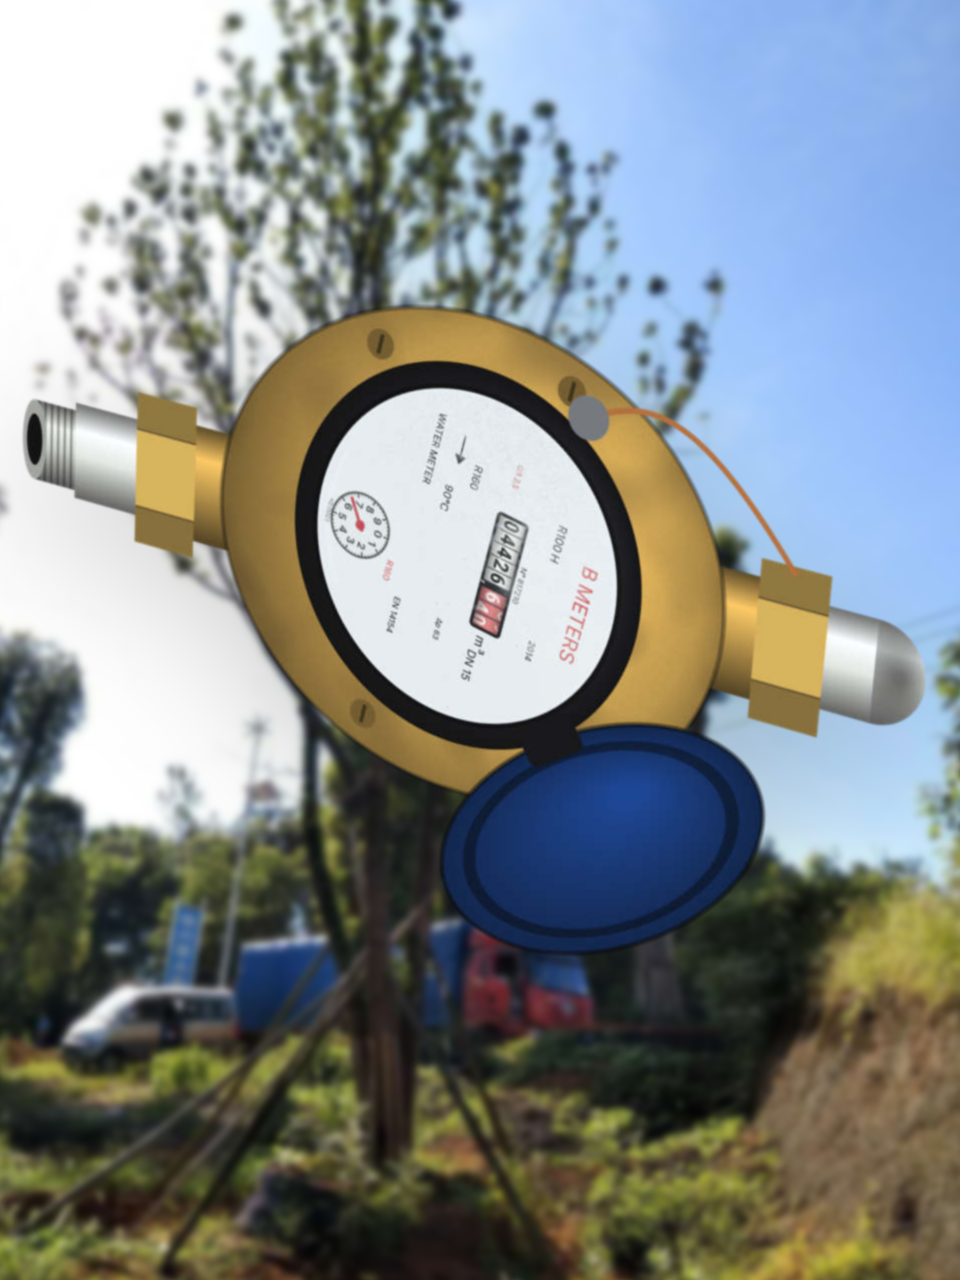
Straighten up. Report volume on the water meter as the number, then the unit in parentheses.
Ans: 4426.6396 (m³)
